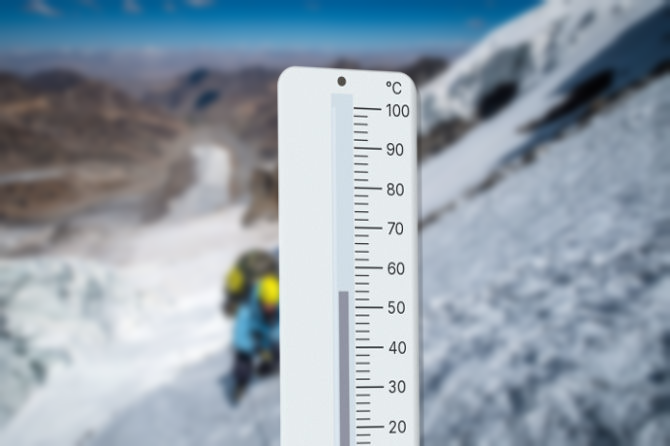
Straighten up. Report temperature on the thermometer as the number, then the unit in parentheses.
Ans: 54 (°C)
